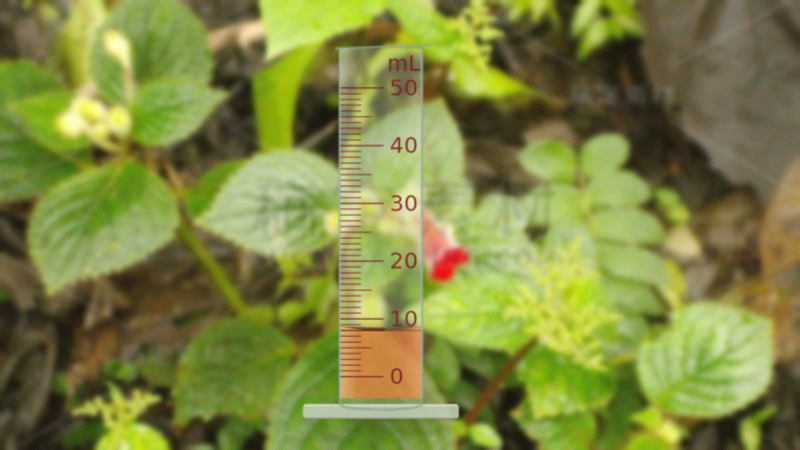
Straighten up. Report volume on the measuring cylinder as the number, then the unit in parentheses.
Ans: 8 (mL)
